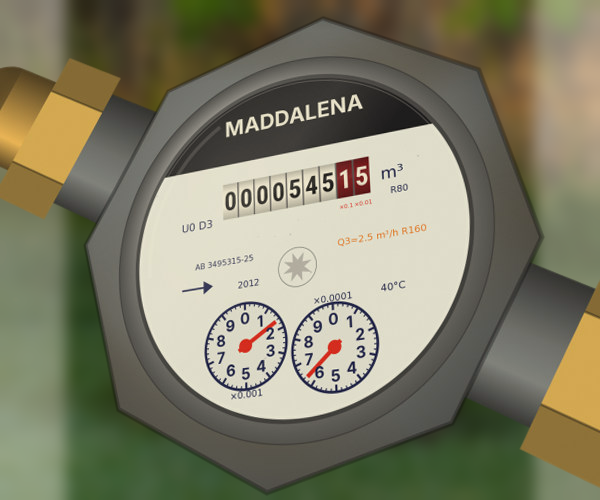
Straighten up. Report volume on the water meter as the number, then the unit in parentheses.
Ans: 545.1516 (m³)
